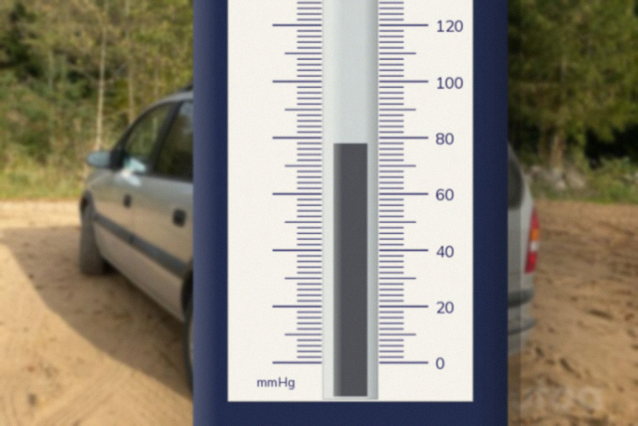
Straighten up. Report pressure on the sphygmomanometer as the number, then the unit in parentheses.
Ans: 78 (mmHg)
